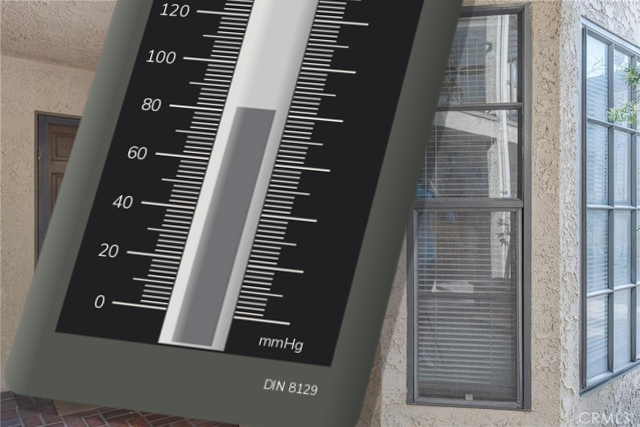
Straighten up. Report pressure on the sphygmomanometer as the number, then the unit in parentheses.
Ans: 82 (mmHg)
